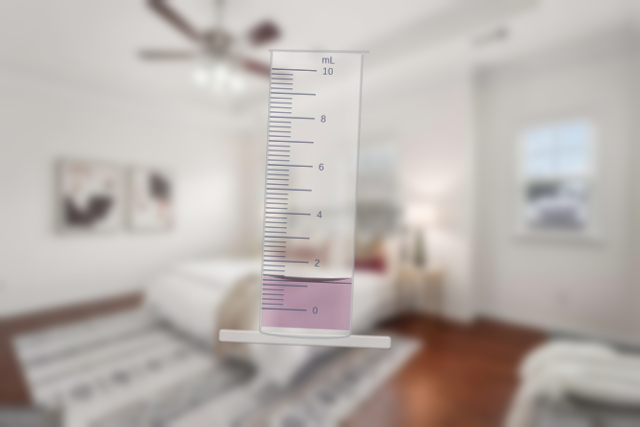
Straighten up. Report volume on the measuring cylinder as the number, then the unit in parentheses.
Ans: 1.2 (mL)
